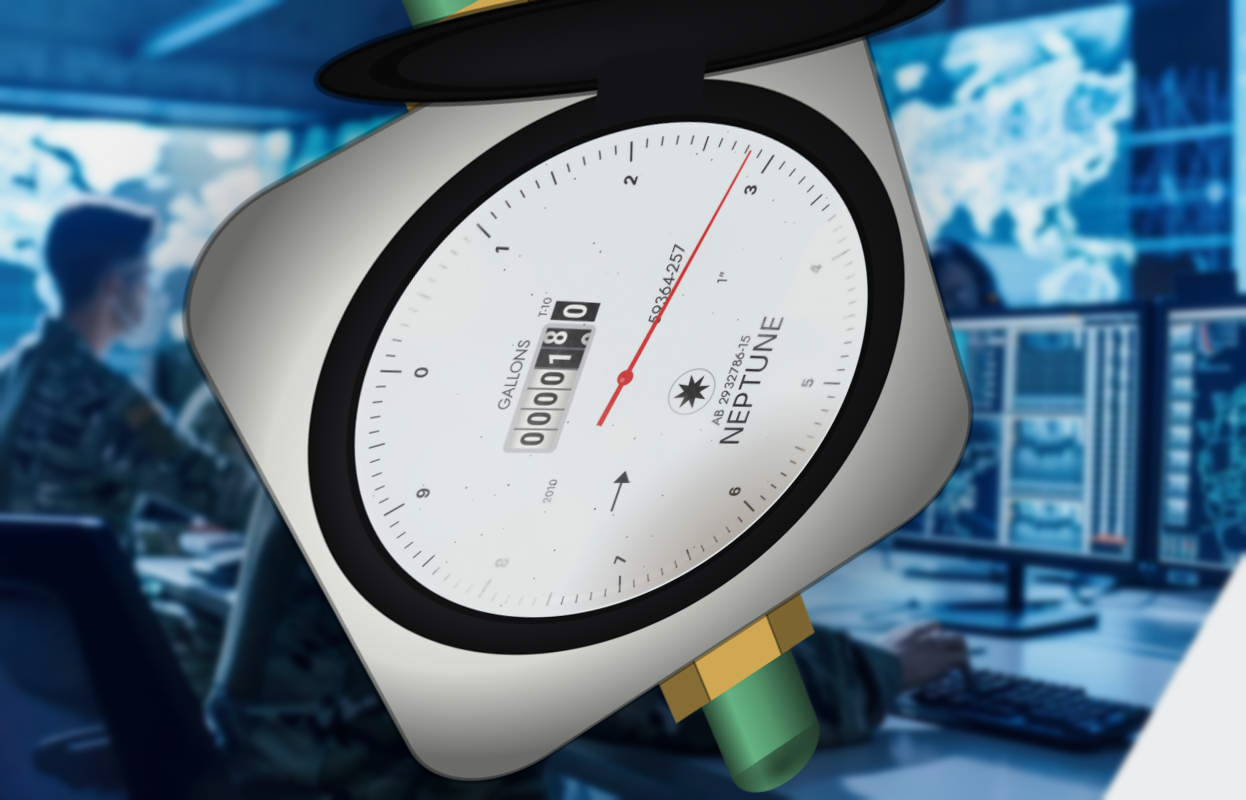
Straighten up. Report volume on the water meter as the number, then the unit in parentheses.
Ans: 182.8 (gal)
